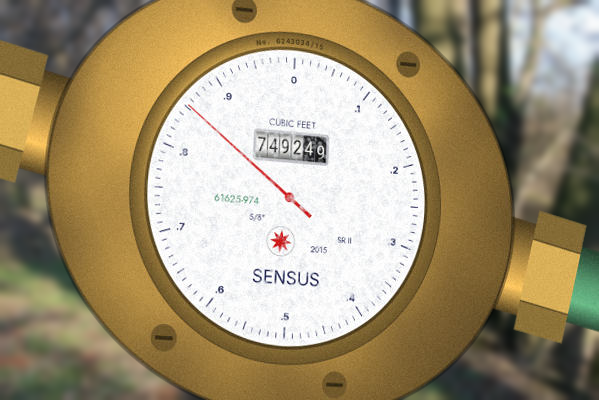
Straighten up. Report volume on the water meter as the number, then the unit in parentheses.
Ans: 749248.85 (ft³)
